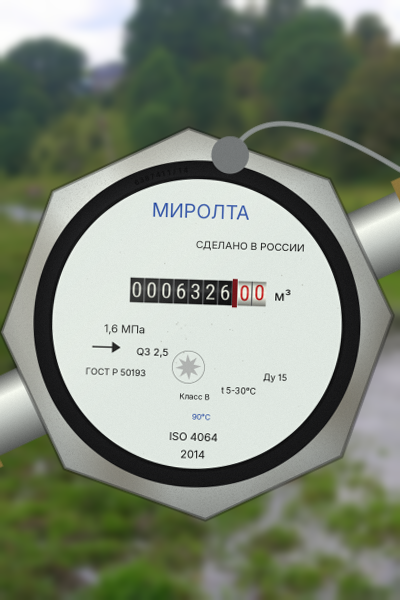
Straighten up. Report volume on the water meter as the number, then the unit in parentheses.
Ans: 6326.00 (m³)
